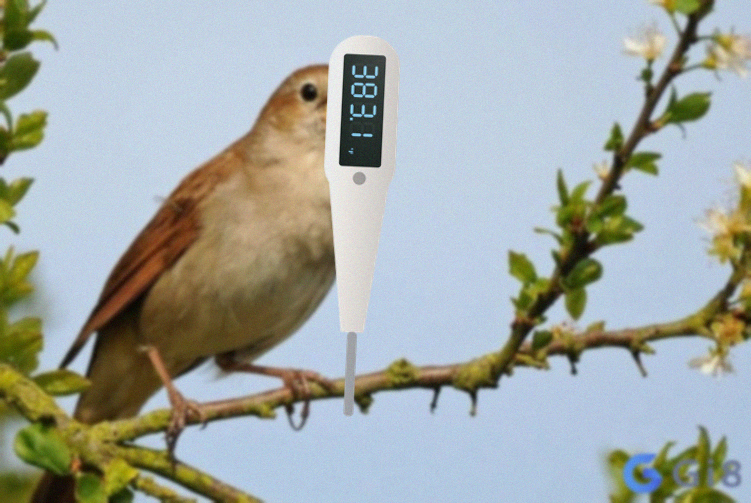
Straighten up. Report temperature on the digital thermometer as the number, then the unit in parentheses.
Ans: 383.1 (°F)
